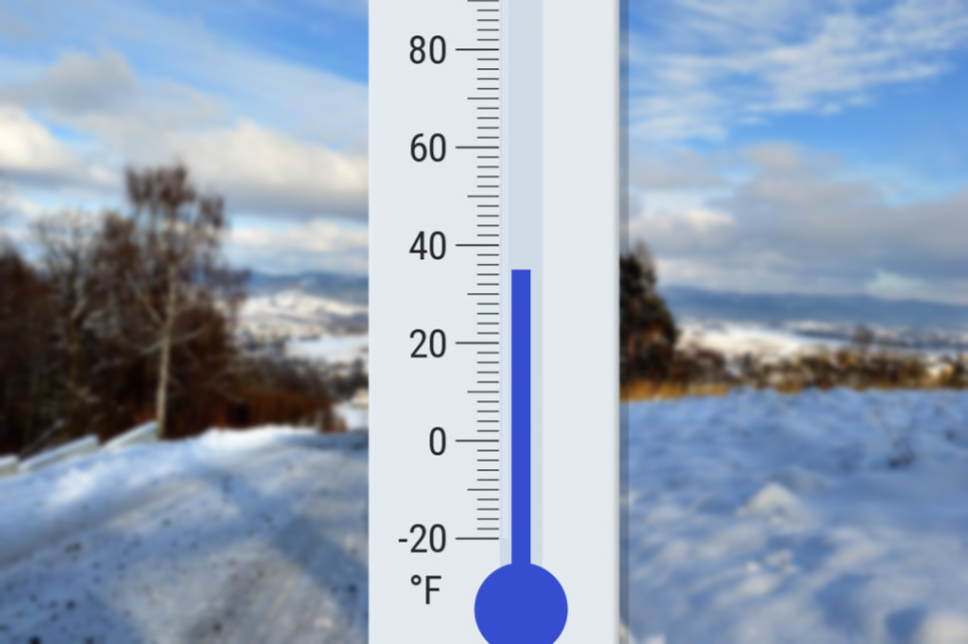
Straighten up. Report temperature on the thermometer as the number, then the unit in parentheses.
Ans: 35 (°F)
